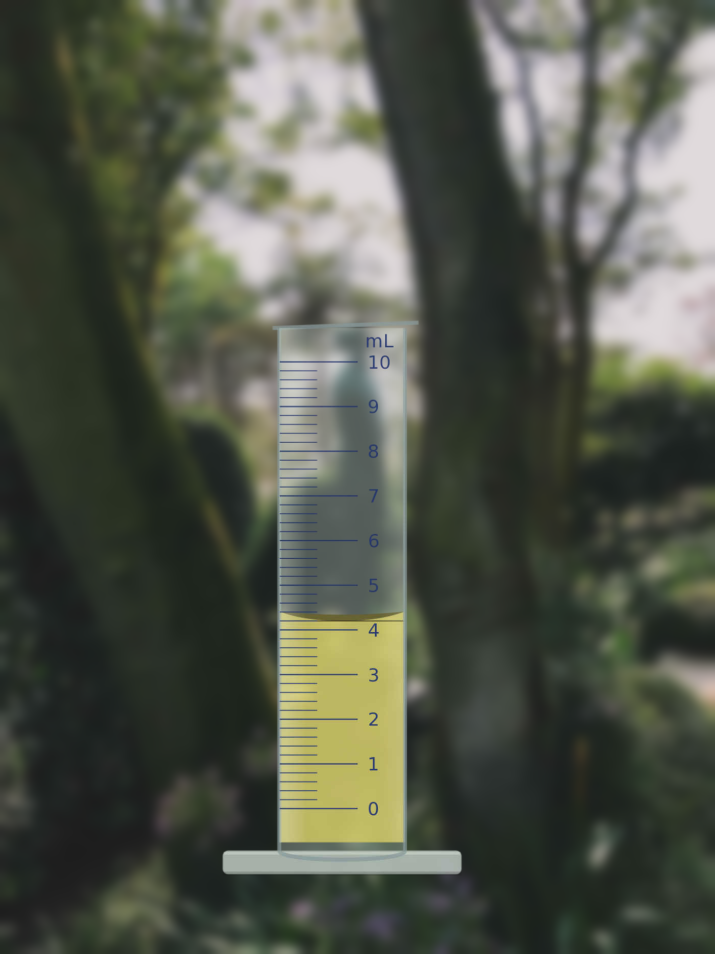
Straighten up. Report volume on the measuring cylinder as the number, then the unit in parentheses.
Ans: 4.2 (mL)
